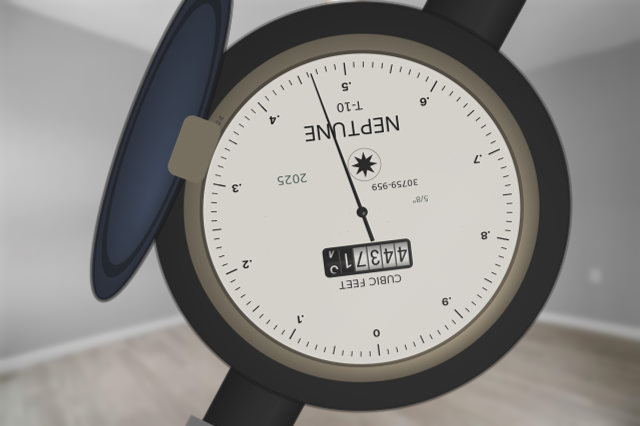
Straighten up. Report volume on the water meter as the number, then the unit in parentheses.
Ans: 443713.46 (ft³)
